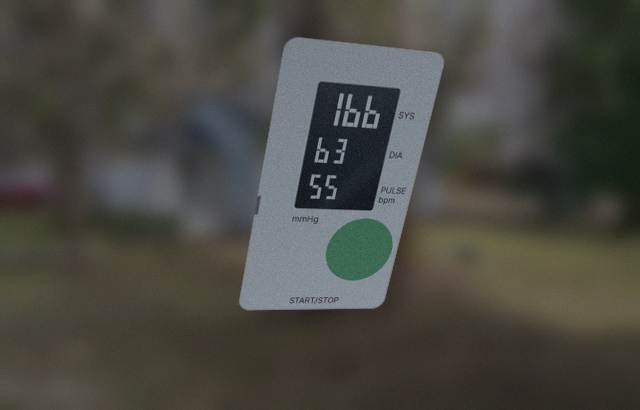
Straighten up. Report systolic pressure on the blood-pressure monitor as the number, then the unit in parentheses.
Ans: 166 (mmHg)
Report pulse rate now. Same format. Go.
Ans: 55 (bpm)
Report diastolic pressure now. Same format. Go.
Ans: 63 (mmHg)
